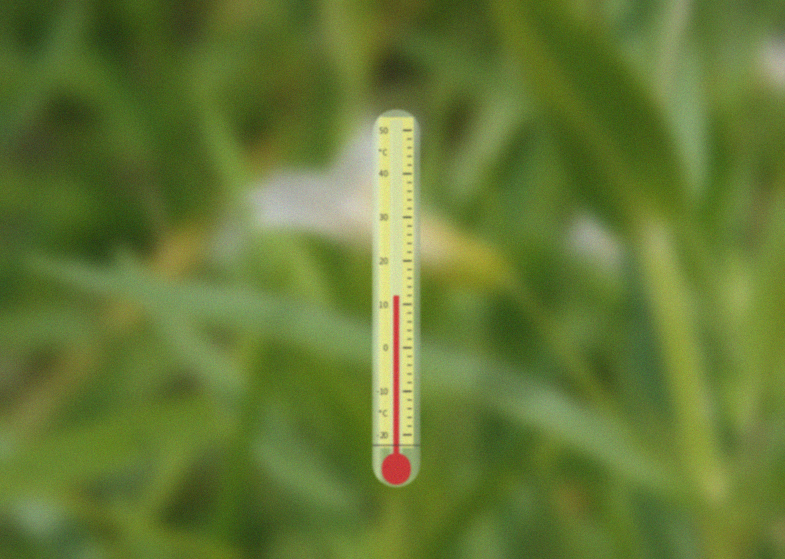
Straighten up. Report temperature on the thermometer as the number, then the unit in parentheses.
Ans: 12 (°C)
